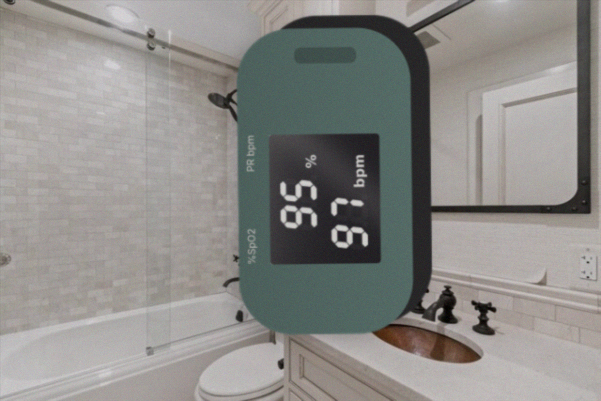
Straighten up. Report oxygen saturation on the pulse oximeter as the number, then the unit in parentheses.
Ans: 95 (%)
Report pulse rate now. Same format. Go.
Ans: 97 (bpm)
